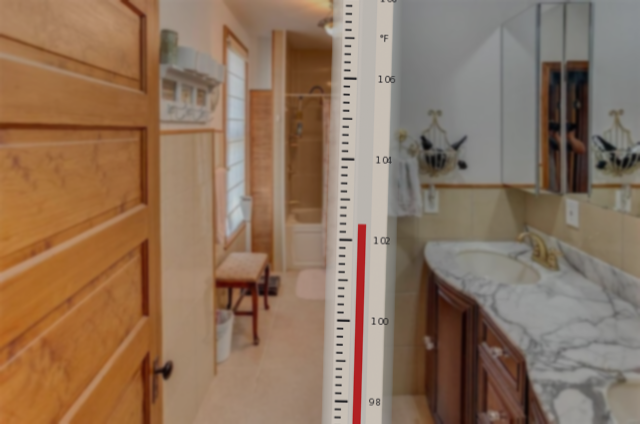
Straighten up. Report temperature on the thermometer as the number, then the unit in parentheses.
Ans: 102.4 (°F)
